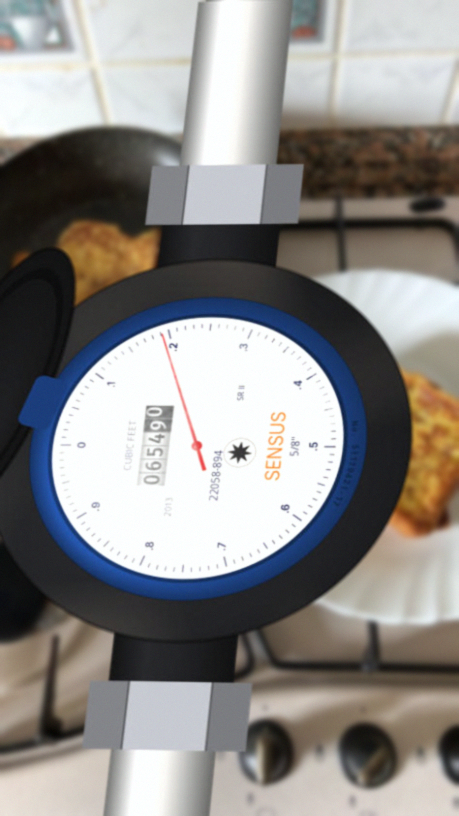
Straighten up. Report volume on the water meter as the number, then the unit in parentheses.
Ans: 65490.19 (ft³)
